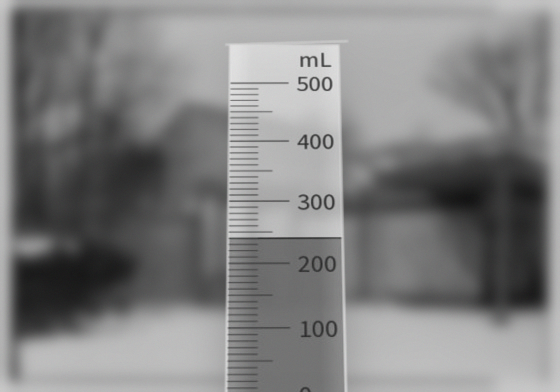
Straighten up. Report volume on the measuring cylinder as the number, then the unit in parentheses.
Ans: 240 (mL)
